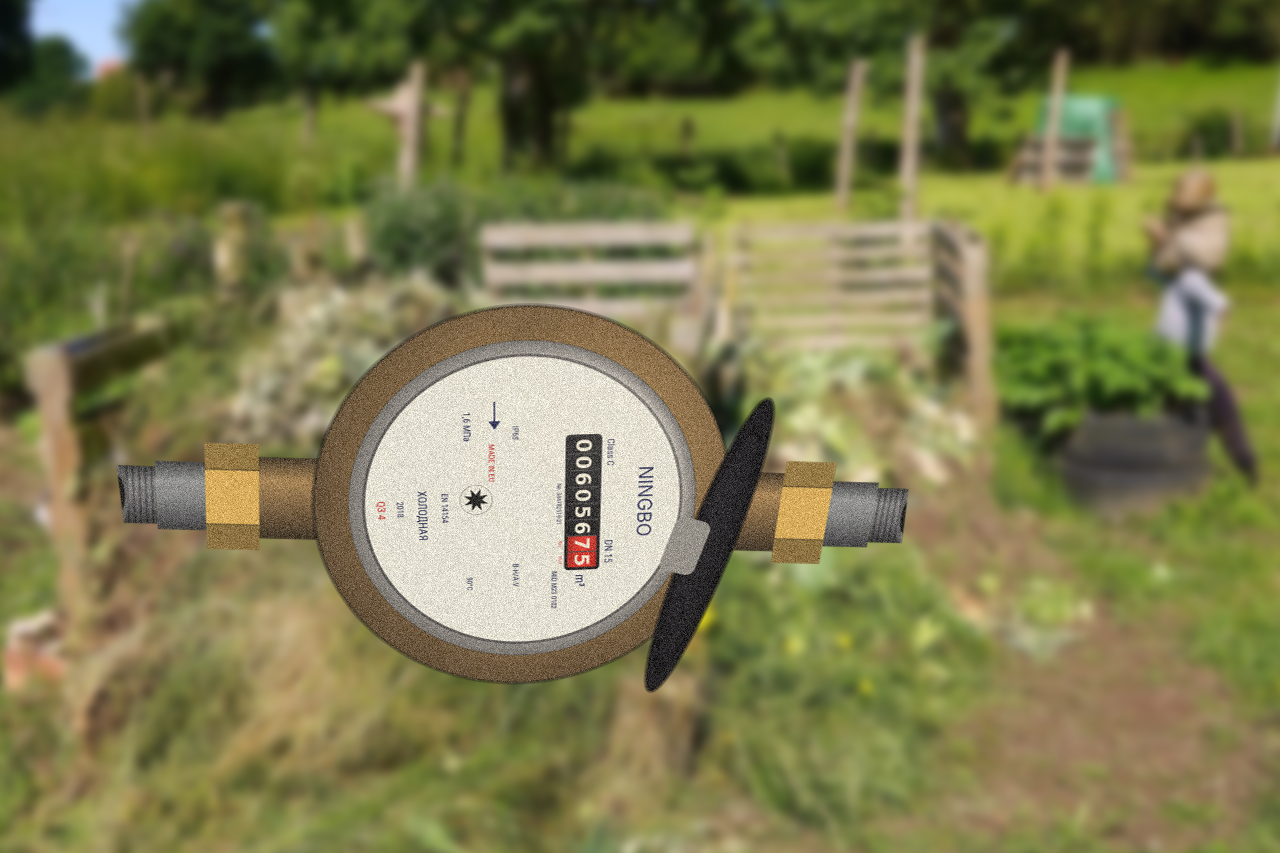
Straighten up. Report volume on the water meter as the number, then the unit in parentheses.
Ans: 6056.75 (m³)
